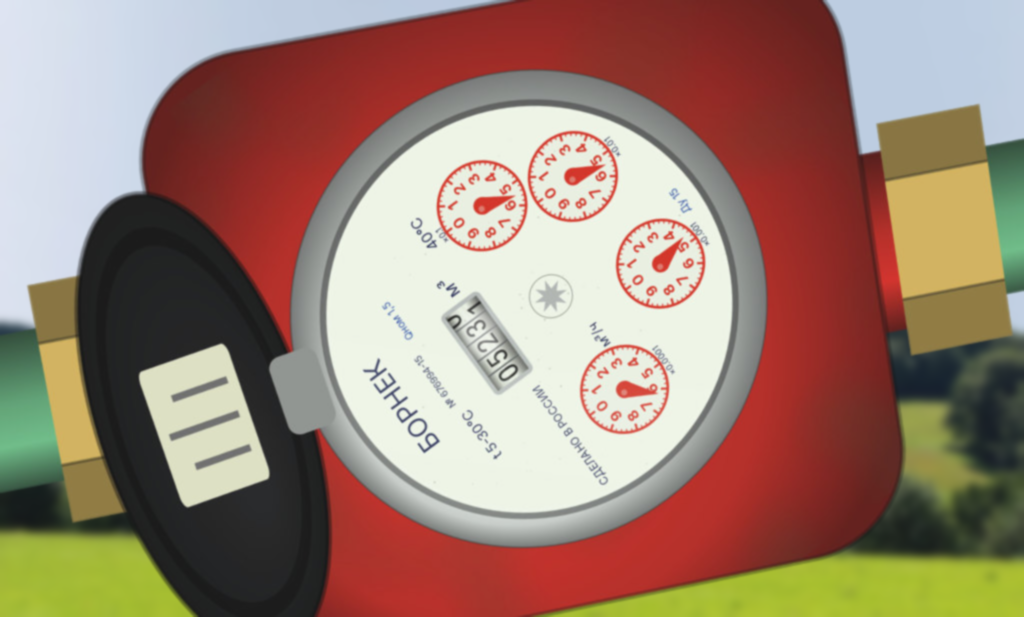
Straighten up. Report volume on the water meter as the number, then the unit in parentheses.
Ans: 5230.5546 (m³)
